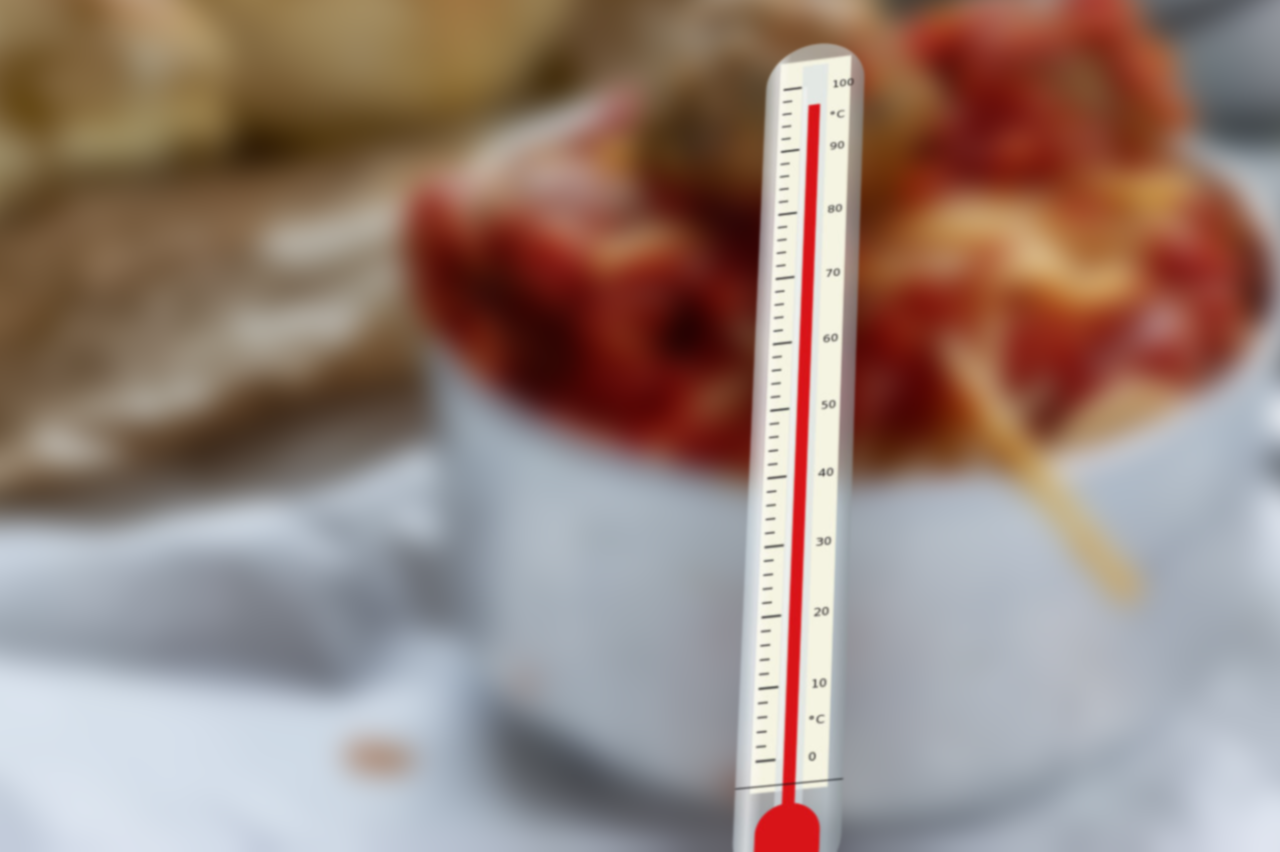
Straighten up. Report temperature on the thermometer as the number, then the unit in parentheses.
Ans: 97 (°C)
